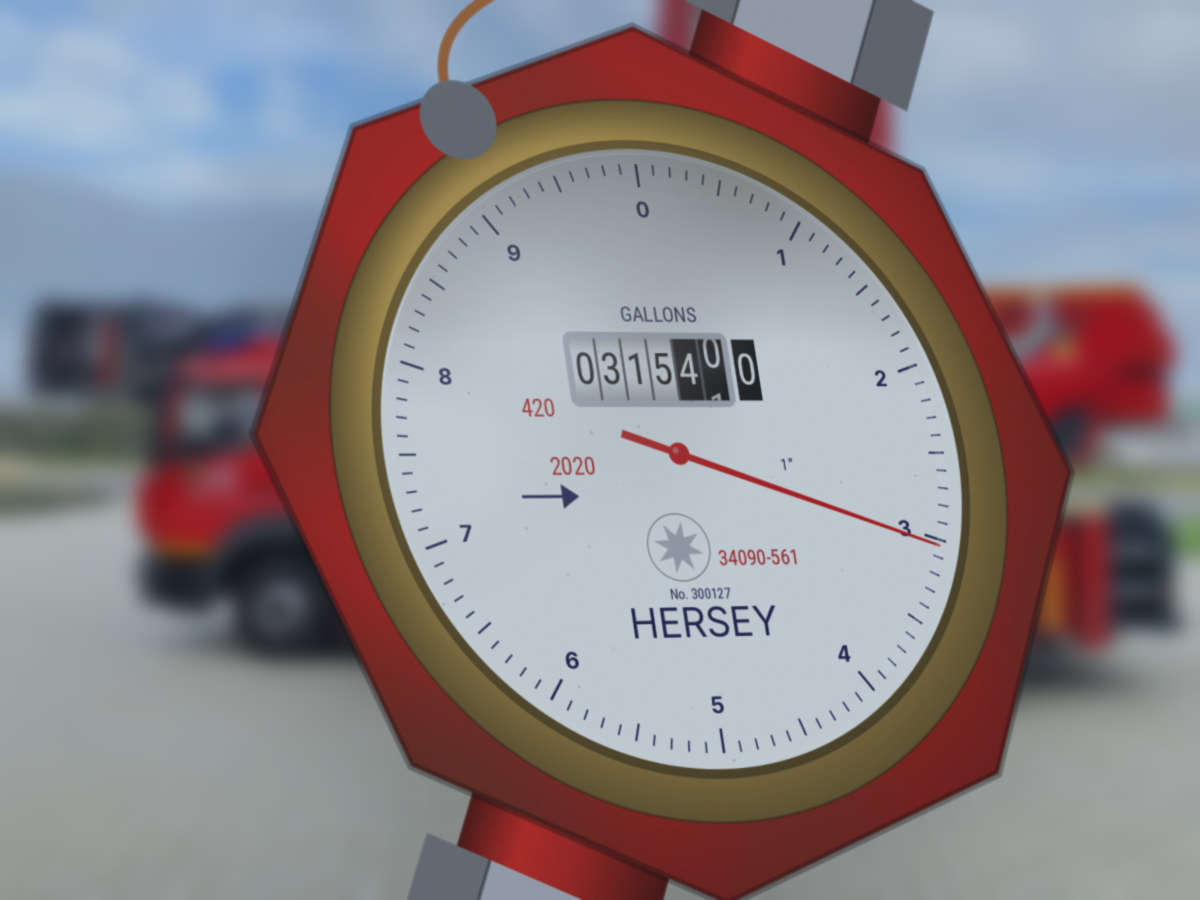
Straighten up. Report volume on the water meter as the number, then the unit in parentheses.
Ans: 315403.0 (gal)
